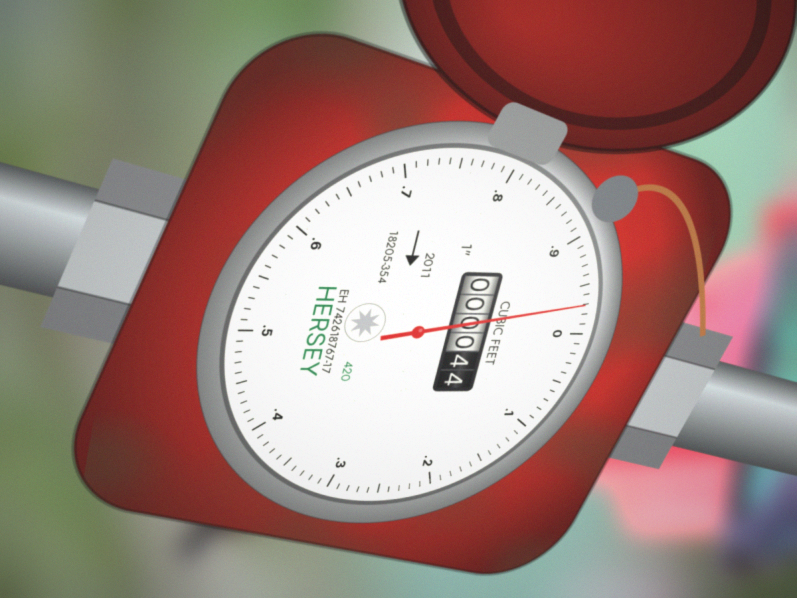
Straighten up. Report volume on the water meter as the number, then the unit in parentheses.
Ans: 43.97 (ft³)
